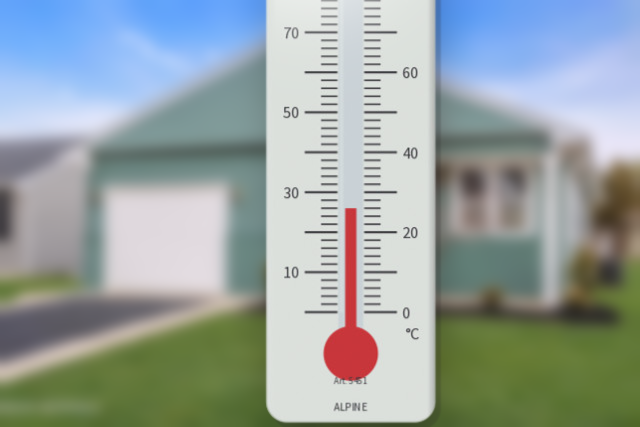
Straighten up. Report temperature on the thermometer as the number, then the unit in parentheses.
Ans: 26 (°C)
